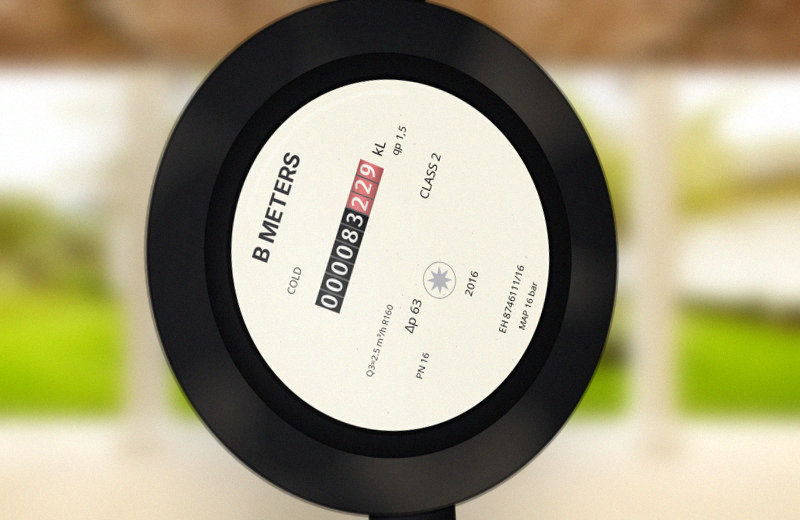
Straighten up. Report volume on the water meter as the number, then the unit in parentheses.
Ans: 83.229 (kL)
